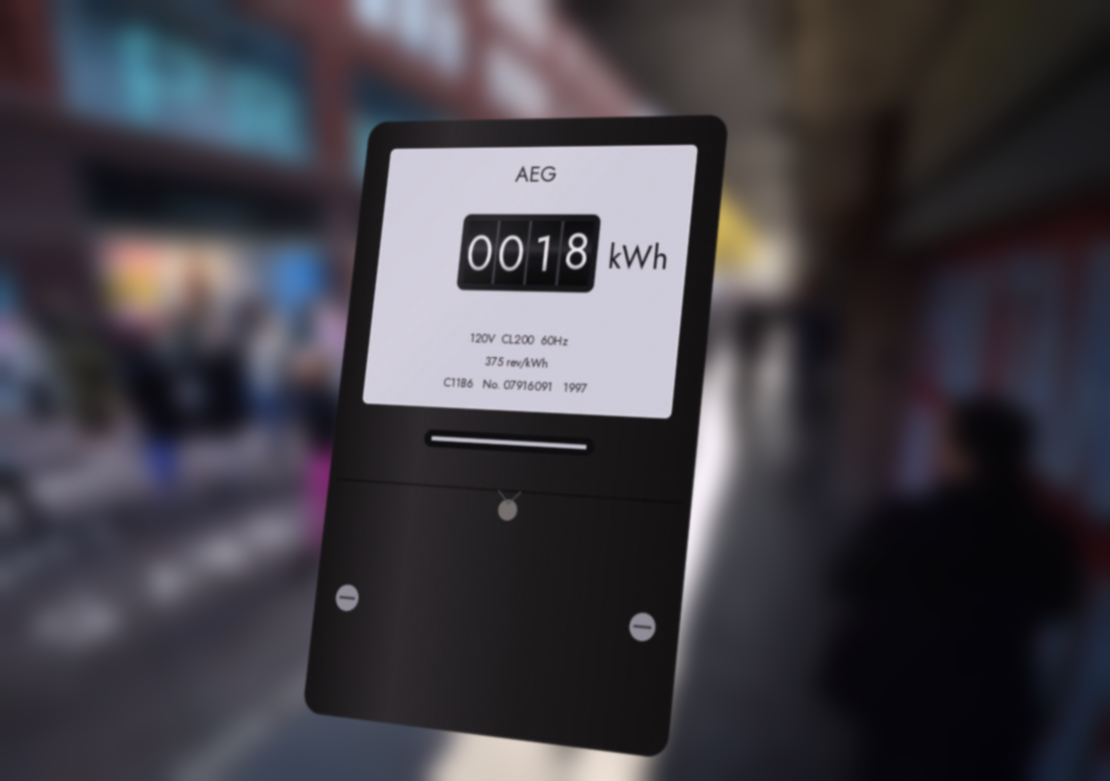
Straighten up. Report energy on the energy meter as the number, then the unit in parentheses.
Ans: 18 (kWh)
